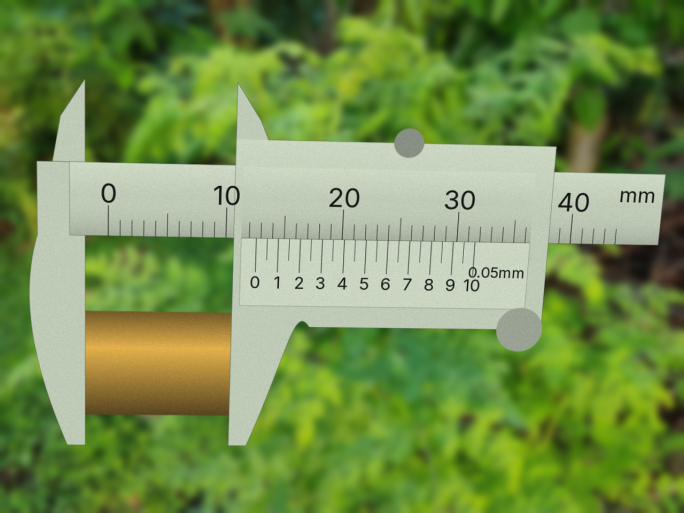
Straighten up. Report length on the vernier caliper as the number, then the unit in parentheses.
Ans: 12.6 (mm)
